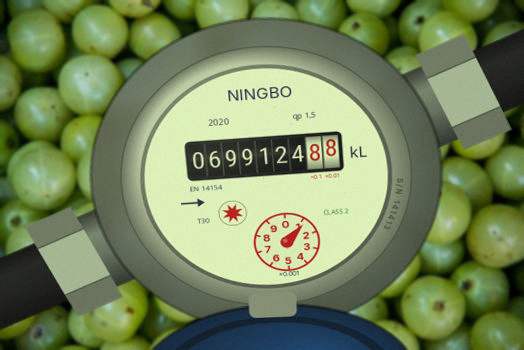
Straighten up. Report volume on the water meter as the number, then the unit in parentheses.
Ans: 699124.881 (kL)
